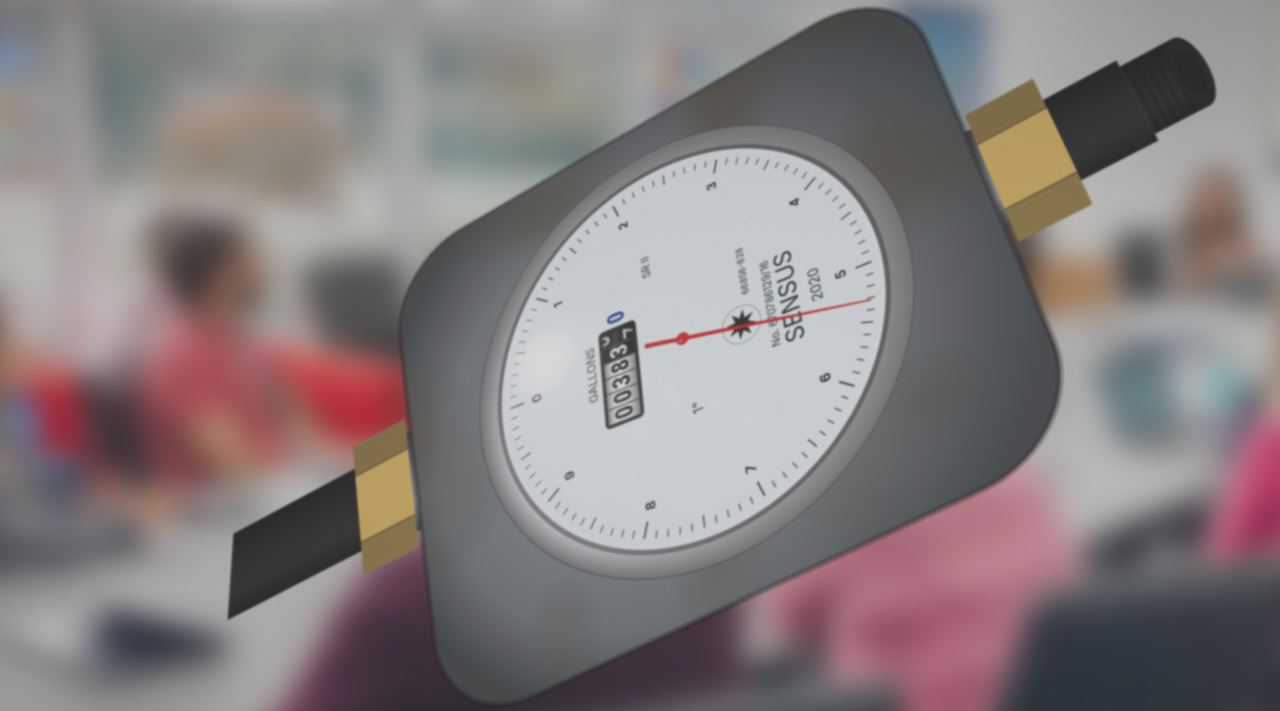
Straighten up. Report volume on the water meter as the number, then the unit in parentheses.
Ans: 38365.3 (gal)
